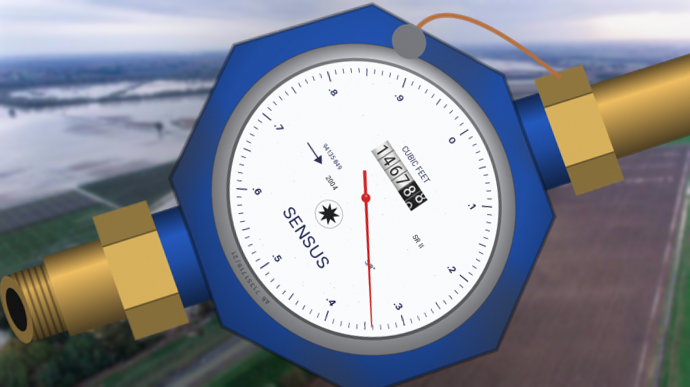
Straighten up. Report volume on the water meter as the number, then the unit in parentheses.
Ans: 146788.34 (ft³)
